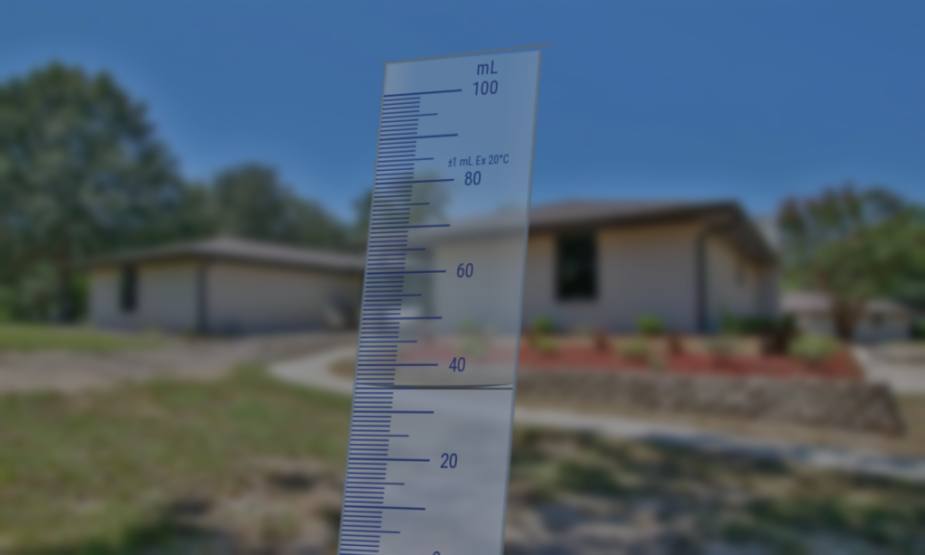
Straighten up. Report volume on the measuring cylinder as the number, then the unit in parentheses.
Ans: 35 (mL)
